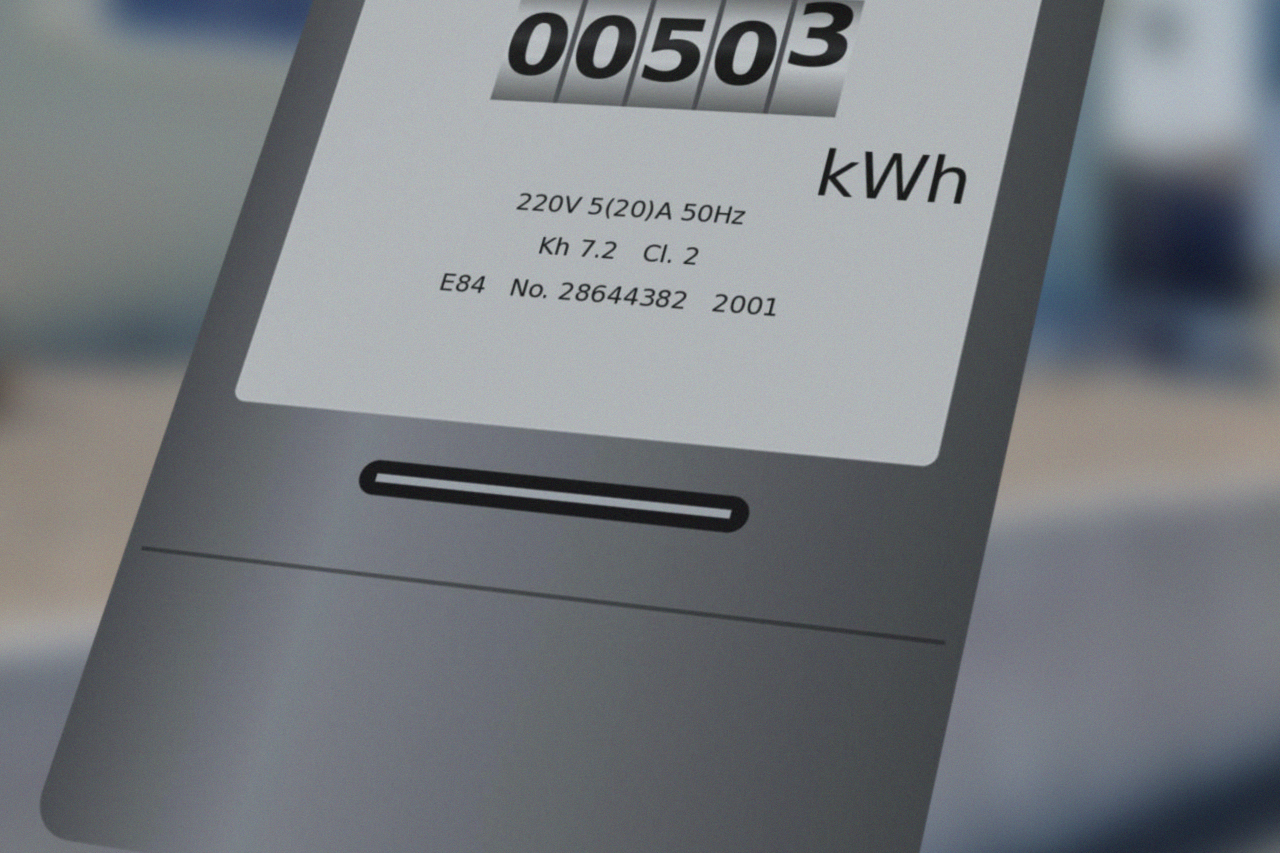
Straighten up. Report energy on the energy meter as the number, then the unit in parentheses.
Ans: 503 (kWh)
